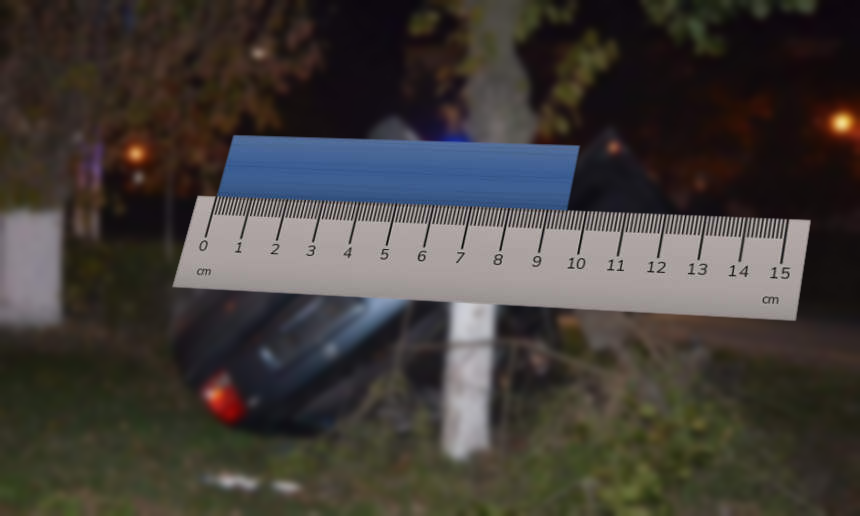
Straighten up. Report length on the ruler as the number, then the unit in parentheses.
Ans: 9.5 (cm)
